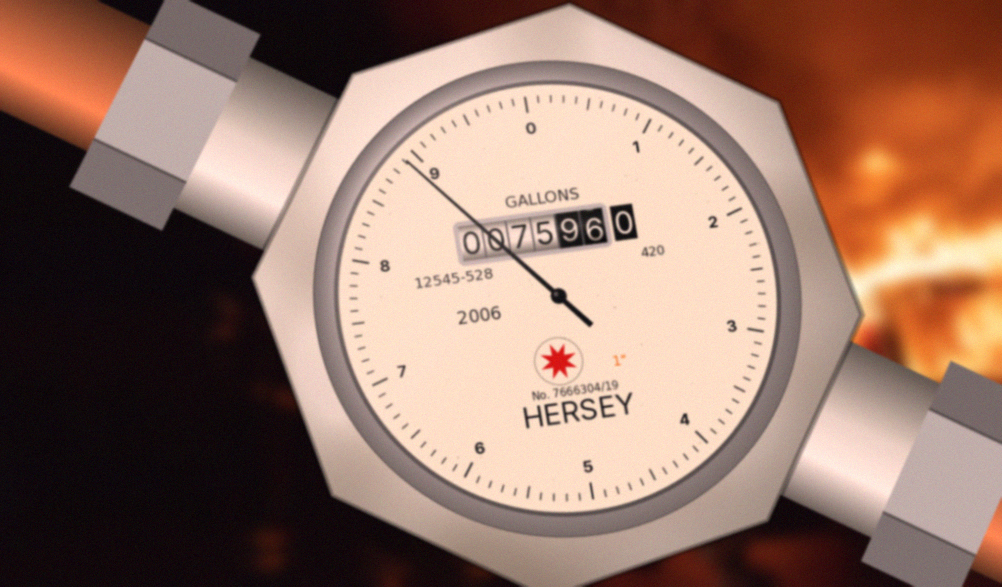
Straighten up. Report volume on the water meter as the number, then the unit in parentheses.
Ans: 75958.9 (gal)
